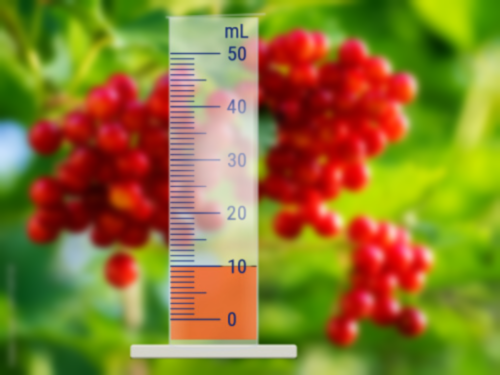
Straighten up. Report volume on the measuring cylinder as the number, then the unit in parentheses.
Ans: 10 (mL)
